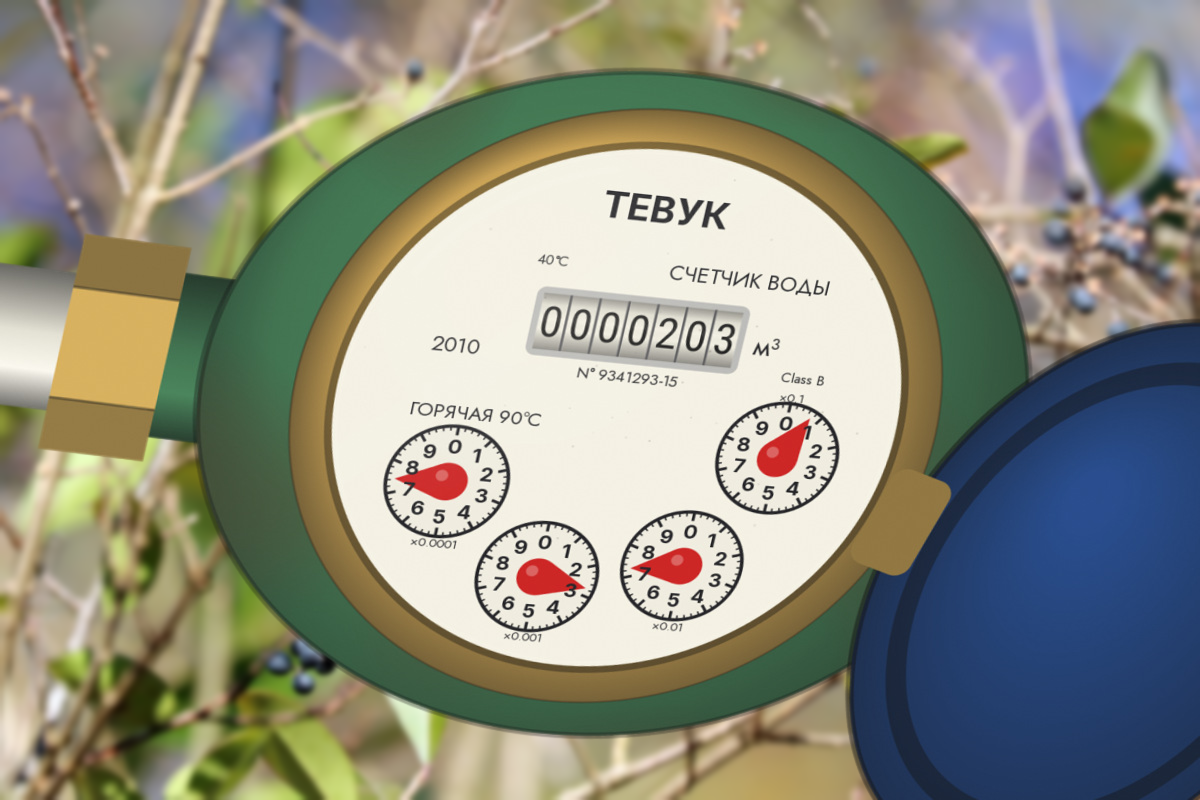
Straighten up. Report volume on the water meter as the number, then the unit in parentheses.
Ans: 203.0727 (m³)
